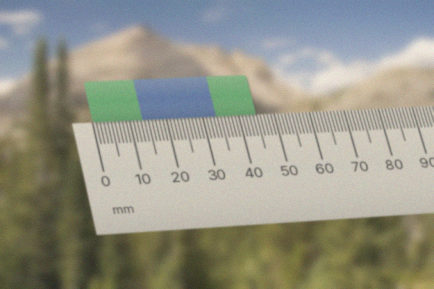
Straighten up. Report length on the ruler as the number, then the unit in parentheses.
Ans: 45 (mm)
